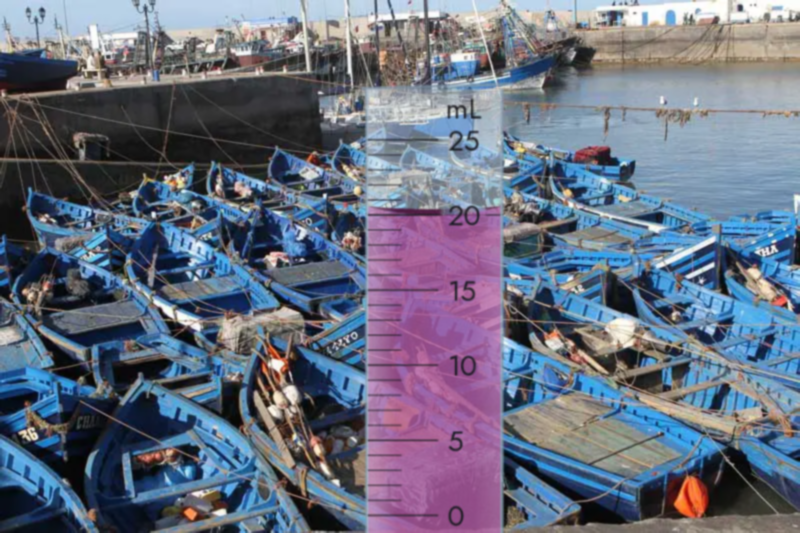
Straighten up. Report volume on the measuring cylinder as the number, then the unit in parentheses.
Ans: 20 (mL)
